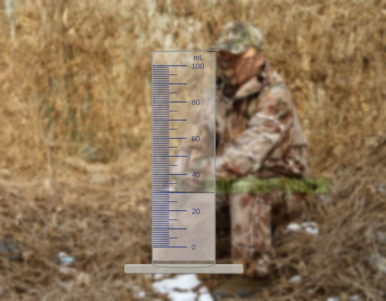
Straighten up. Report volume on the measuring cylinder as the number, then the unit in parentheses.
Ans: 30 (mL)
